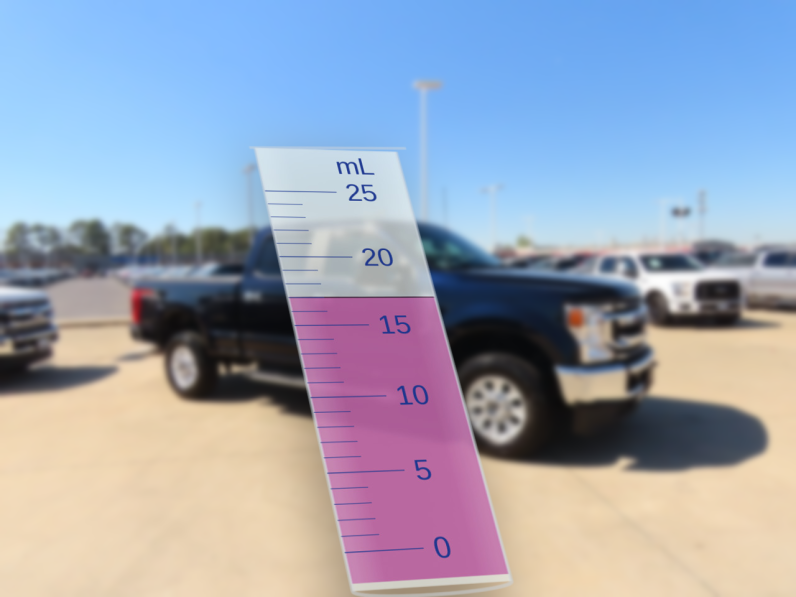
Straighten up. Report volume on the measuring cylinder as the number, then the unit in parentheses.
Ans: 17 (mL)
